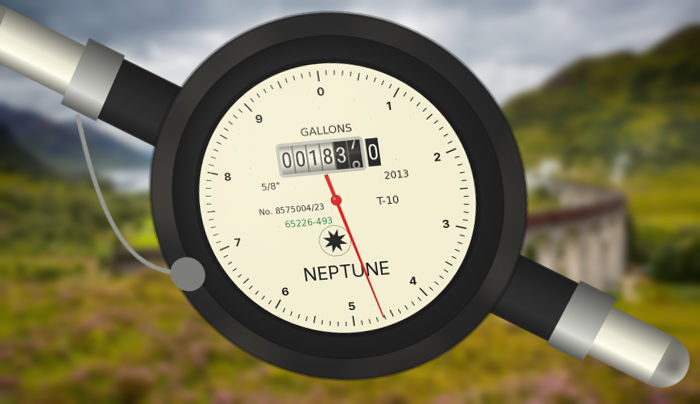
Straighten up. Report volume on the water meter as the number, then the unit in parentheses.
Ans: 18374.6 (gal)
